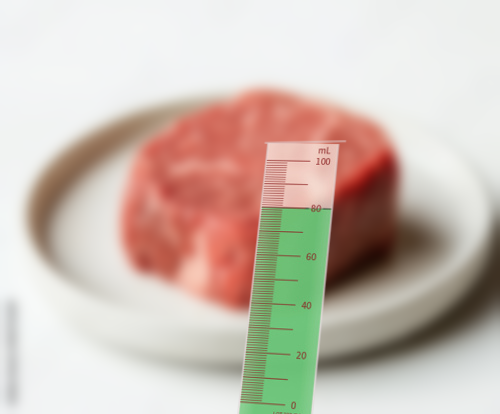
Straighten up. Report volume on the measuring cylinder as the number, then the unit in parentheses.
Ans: 80 (mL)
